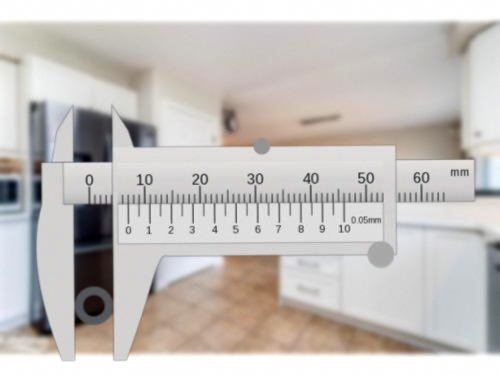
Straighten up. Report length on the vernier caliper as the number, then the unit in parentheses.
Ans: 7.0 (mm)
